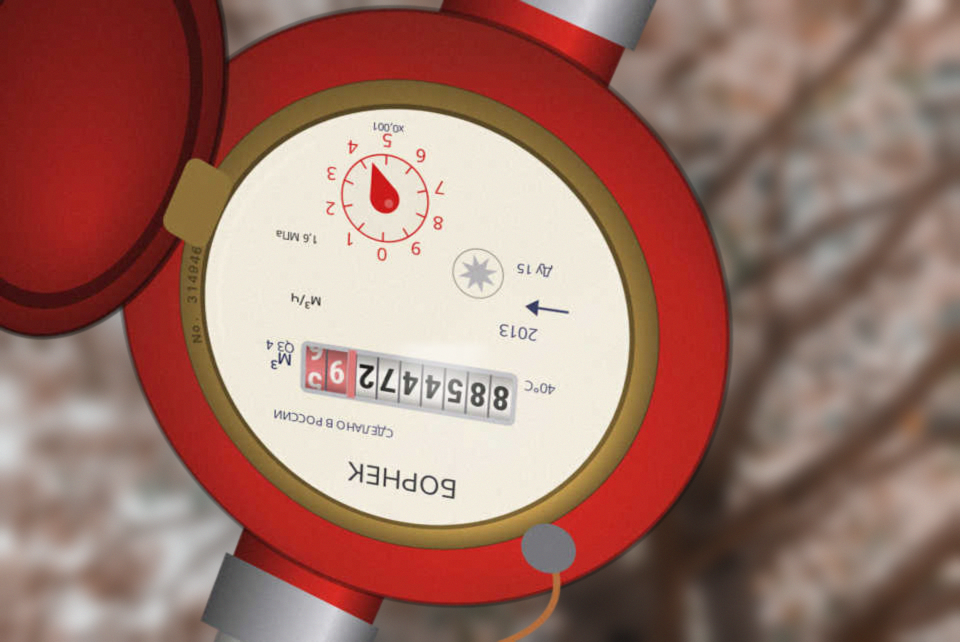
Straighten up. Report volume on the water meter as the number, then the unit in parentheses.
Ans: 8854472.954 (m³)
